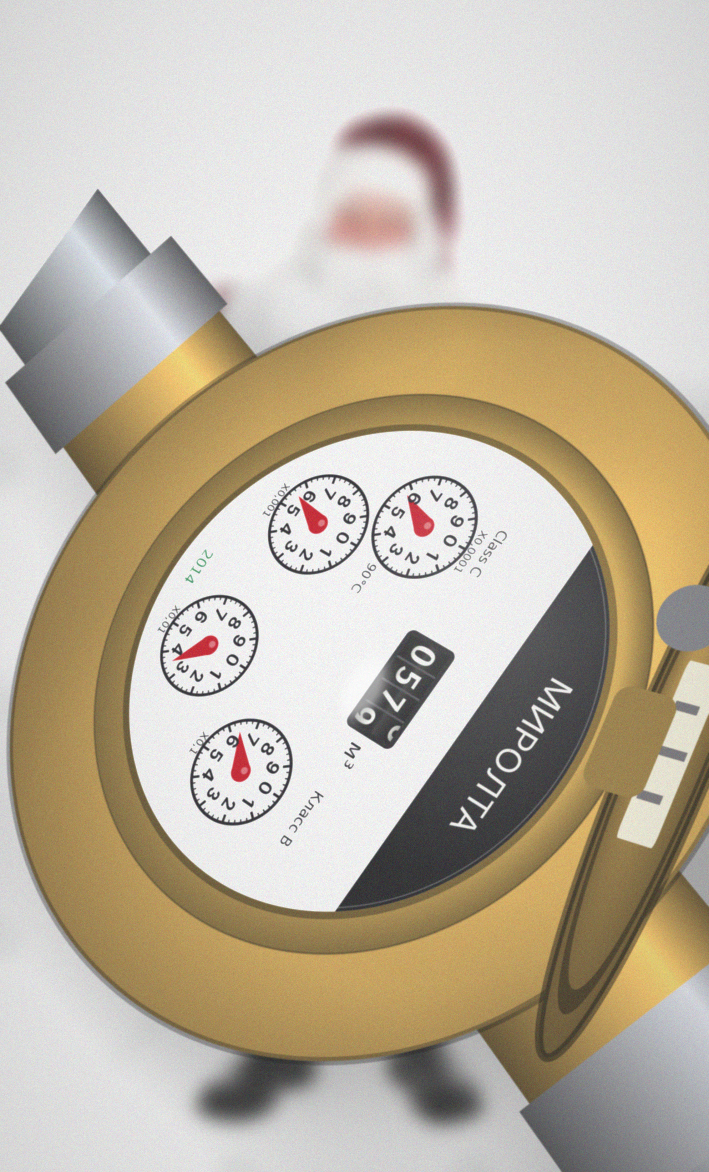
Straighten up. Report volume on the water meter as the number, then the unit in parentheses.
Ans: 578.6355 (m³)
